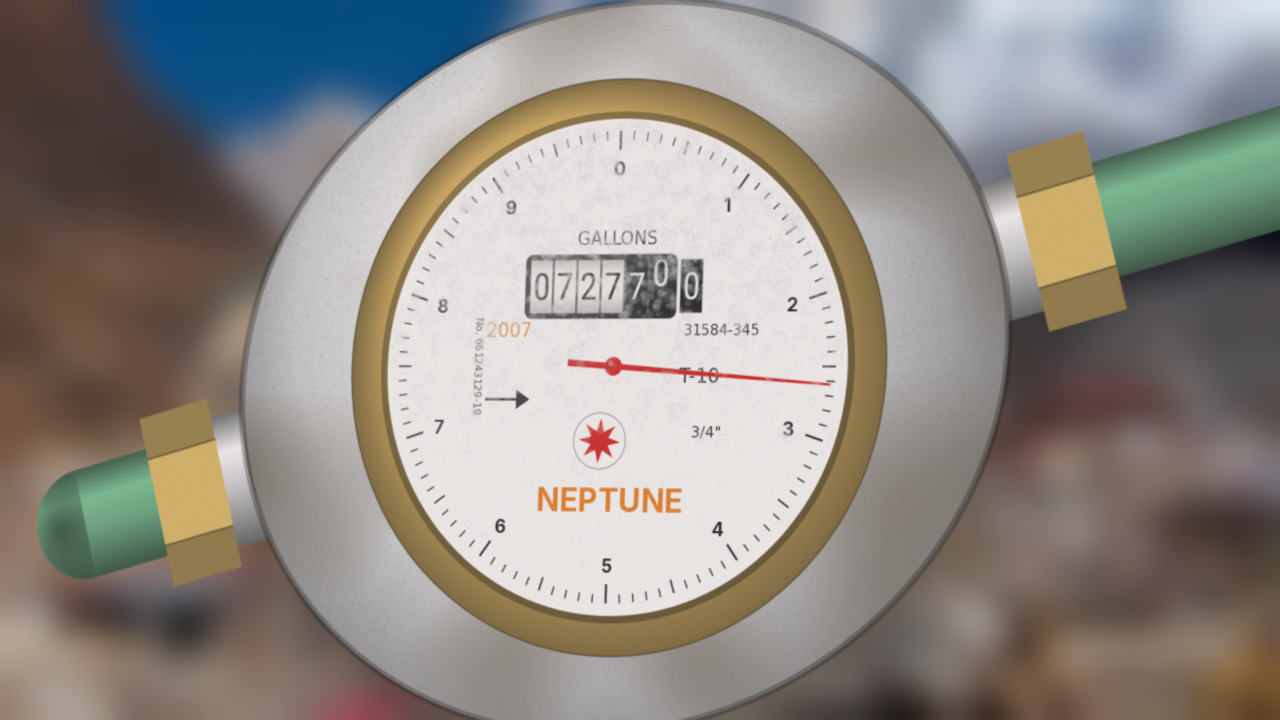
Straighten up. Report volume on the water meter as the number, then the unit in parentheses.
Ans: 727702.6 (gal)
